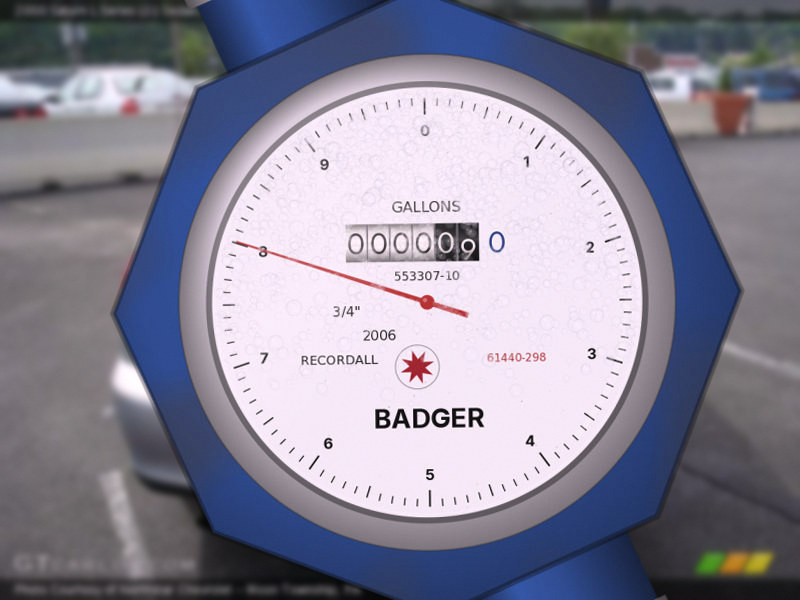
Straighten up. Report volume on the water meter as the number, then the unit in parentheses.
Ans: 88.0 (gal)
